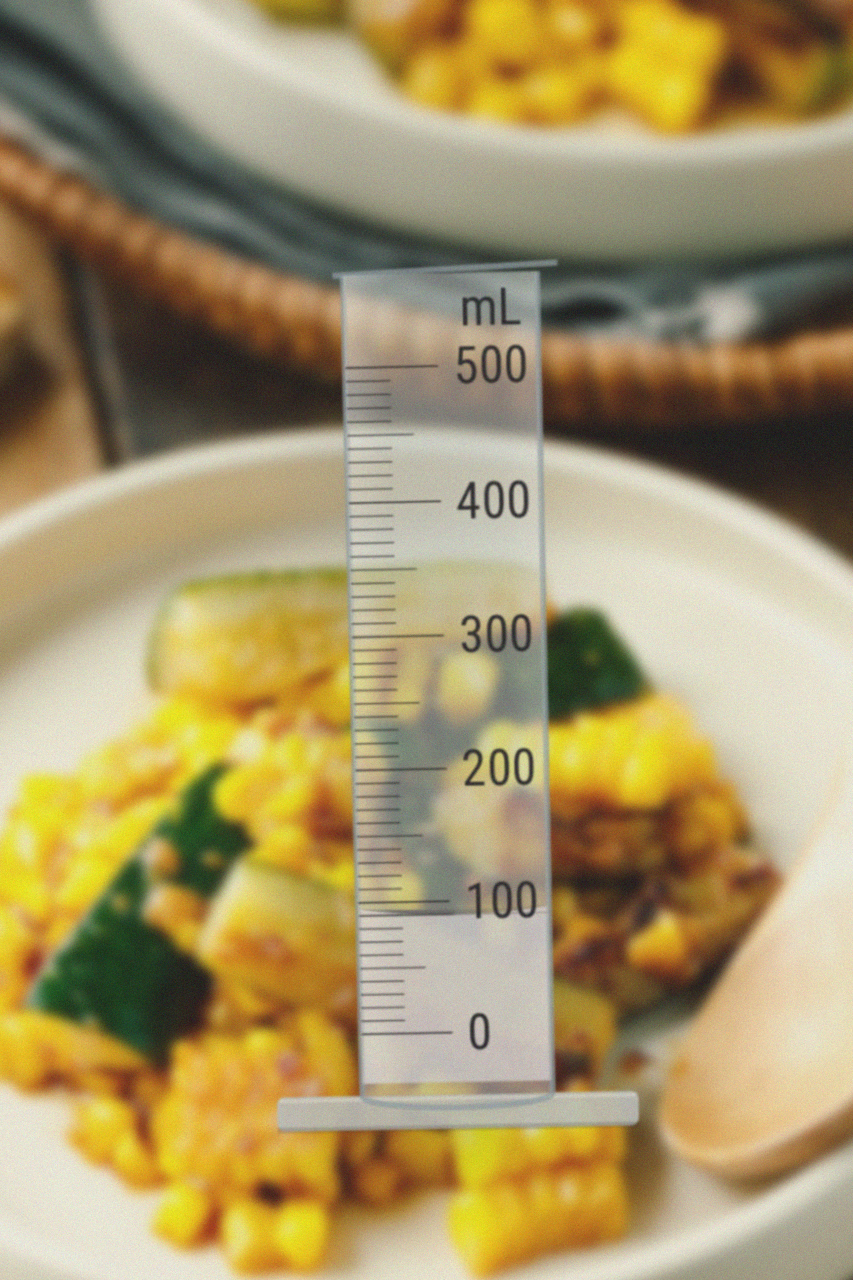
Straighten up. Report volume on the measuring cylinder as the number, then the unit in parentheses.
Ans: 90 (mL)
